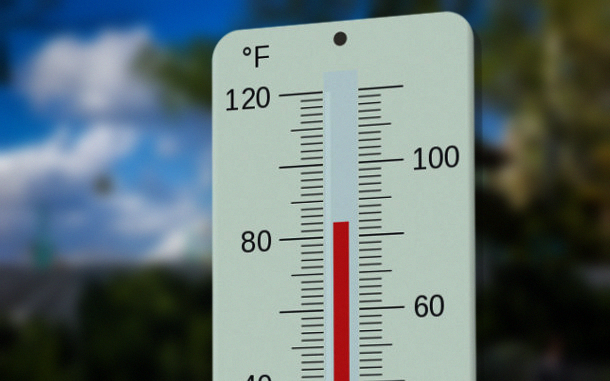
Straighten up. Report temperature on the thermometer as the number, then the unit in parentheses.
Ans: 84 (°F)
